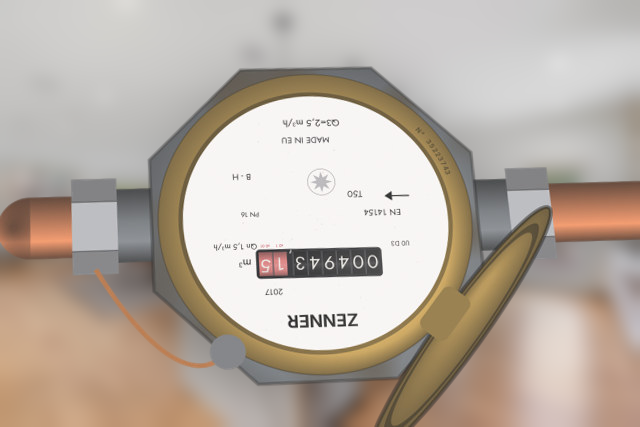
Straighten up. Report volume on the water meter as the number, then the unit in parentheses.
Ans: 4943.15 (m³)
